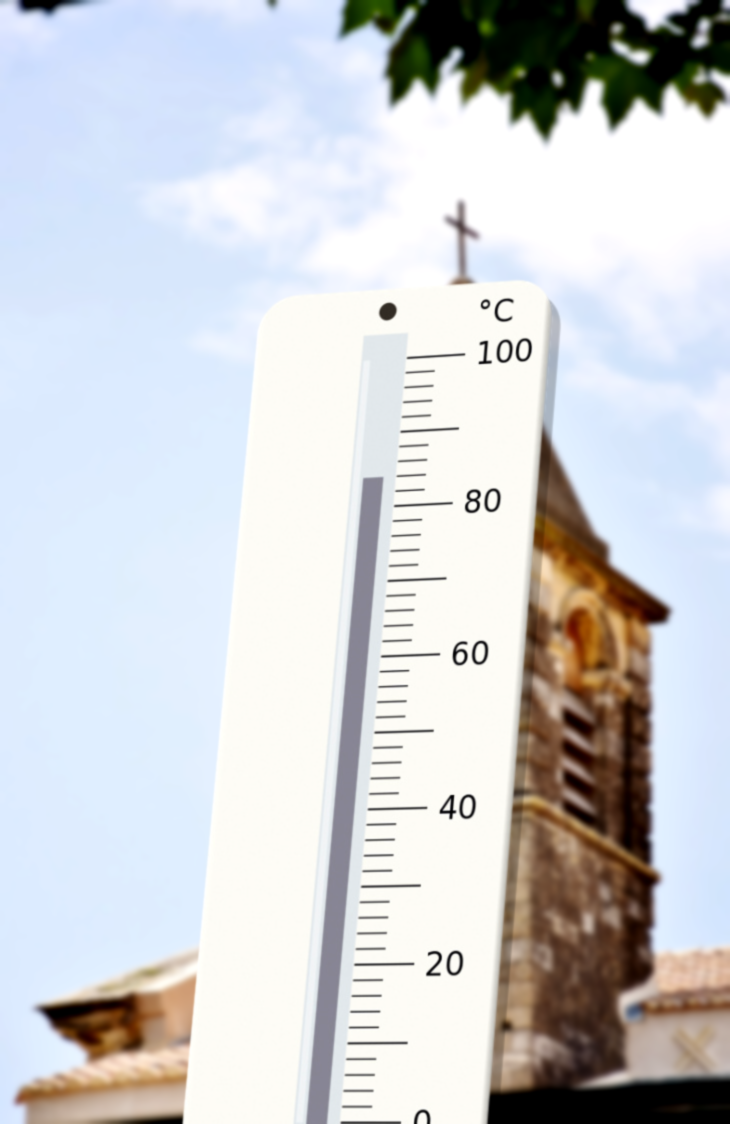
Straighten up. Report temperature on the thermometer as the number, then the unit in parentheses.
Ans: 84 (°C)
